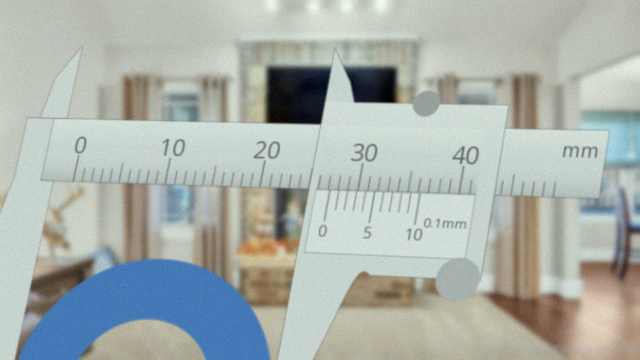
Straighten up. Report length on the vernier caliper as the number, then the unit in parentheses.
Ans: 27.2 (mm)
